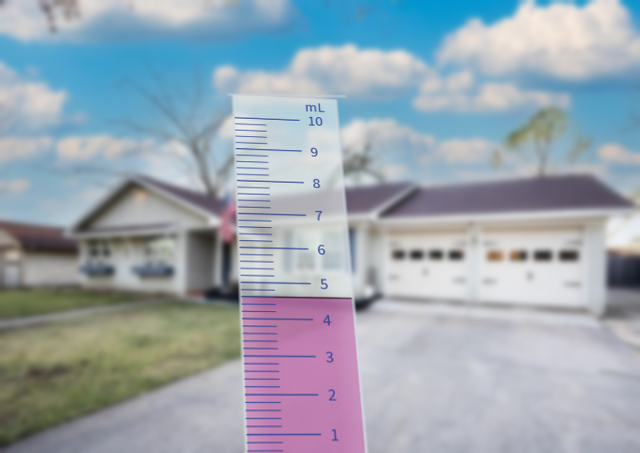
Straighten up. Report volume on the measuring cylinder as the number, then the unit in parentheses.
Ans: 4.6 (mL)
